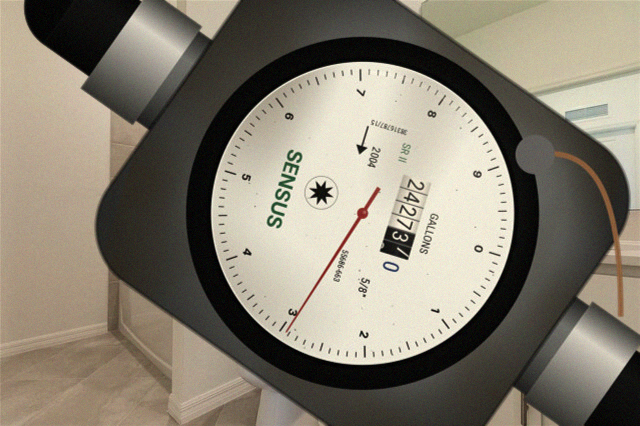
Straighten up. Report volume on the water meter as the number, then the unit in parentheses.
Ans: 2427372.9 (gal)
